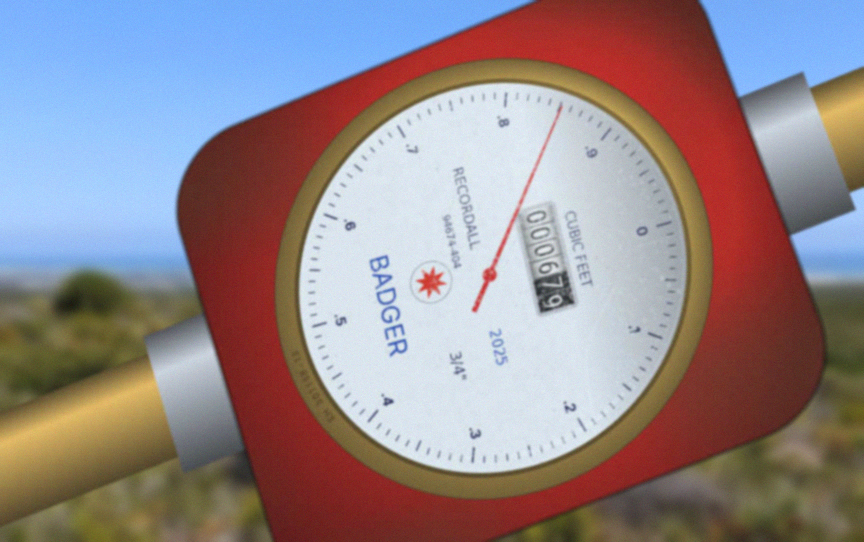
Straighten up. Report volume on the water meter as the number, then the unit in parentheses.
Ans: 678.85 (ft³)
